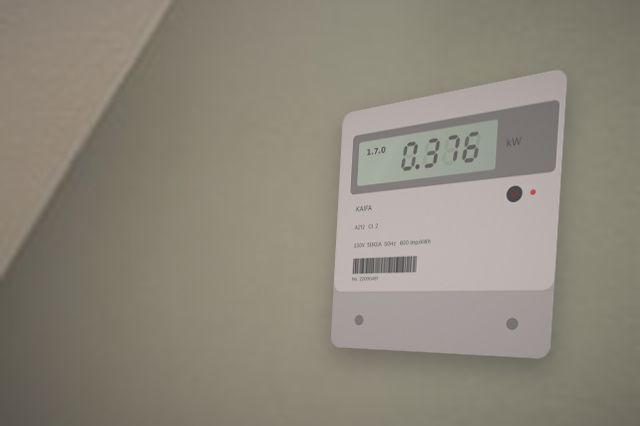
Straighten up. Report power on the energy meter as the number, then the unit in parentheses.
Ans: 0.376 (kW)
